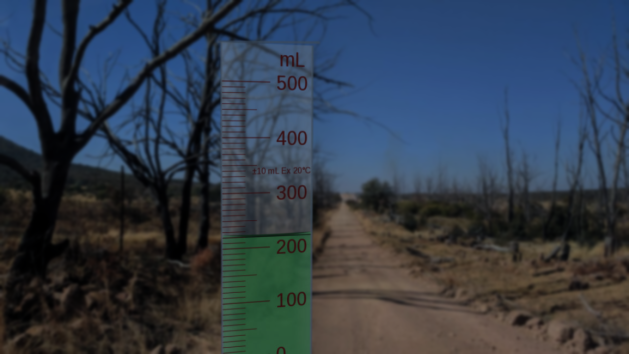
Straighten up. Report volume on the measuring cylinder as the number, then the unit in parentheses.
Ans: 220 (mL)
